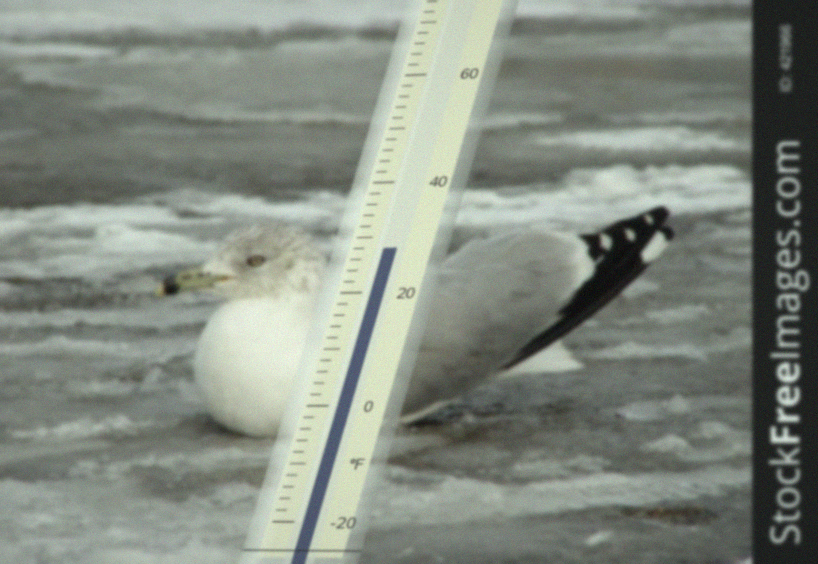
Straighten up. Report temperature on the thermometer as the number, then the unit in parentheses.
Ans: 28 (°F)
